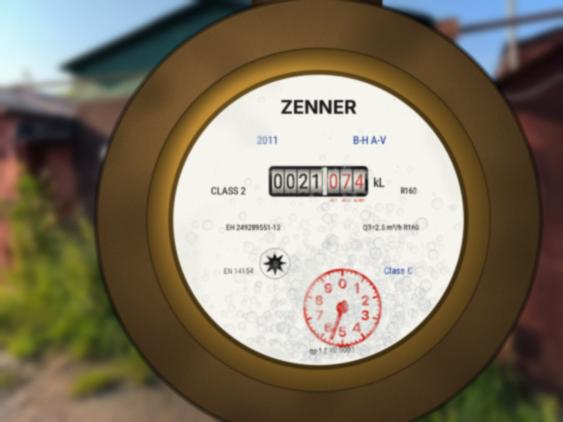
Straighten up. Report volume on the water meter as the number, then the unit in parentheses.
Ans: 21.0745 (kL)
